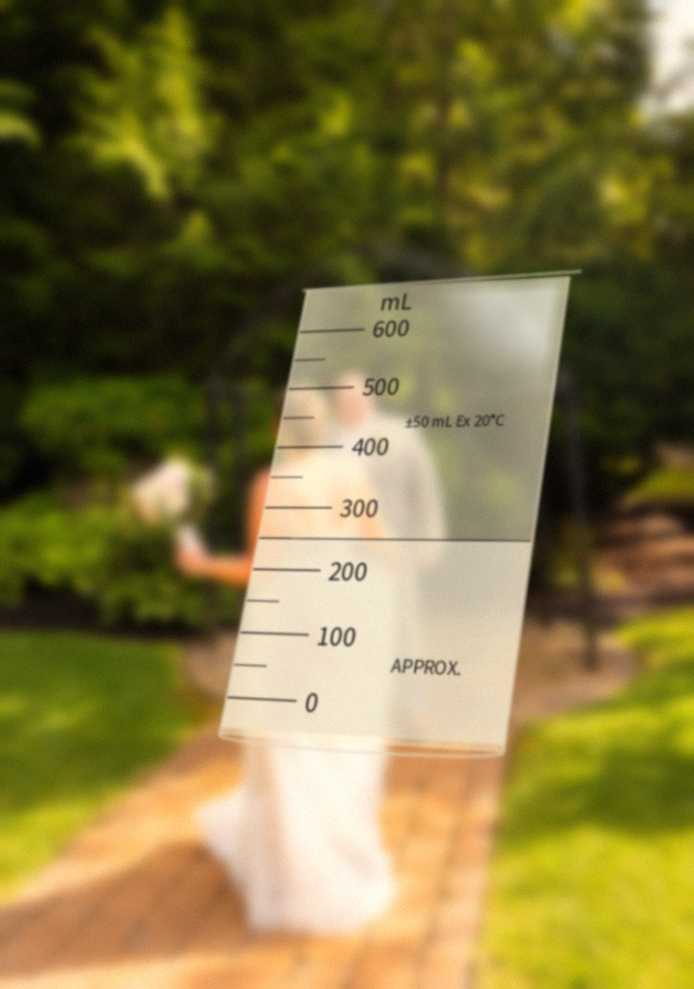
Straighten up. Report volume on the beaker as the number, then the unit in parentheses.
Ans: 250 (mL)
